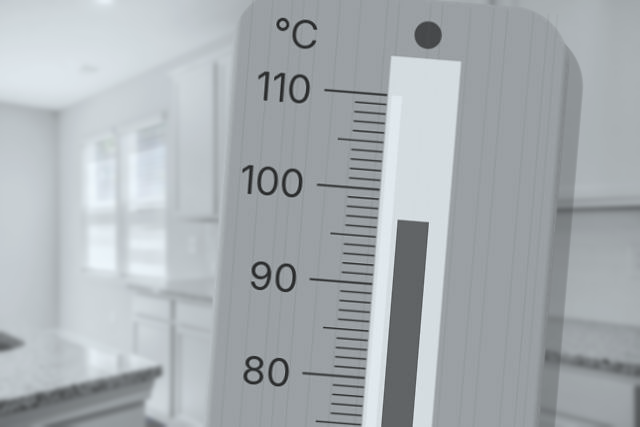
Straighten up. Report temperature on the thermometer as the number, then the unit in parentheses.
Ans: 97 (°C)
